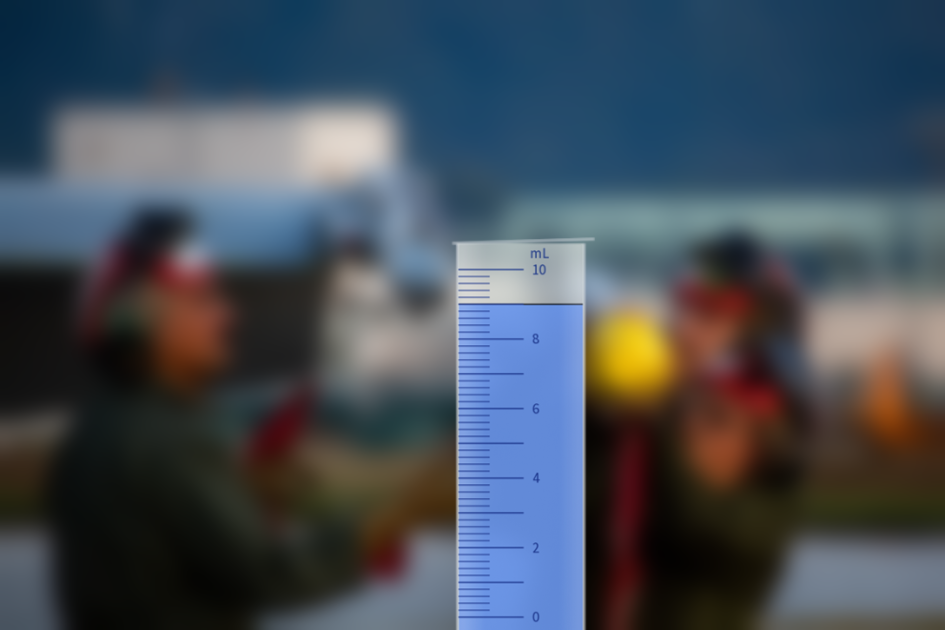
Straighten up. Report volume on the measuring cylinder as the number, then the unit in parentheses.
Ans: 9 (mL)
